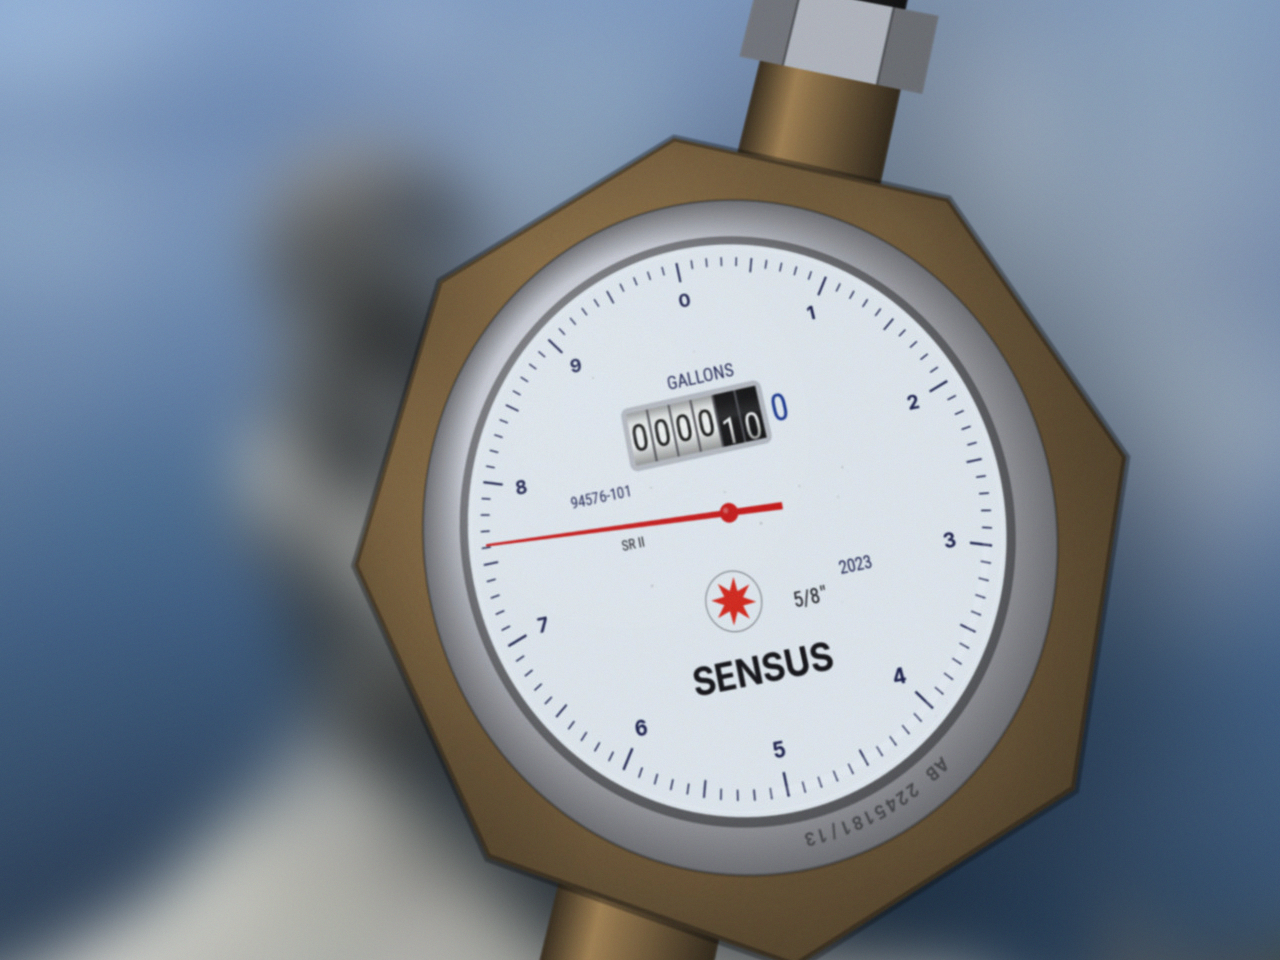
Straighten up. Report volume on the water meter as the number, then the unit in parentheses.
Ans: 97.6 (gal)
